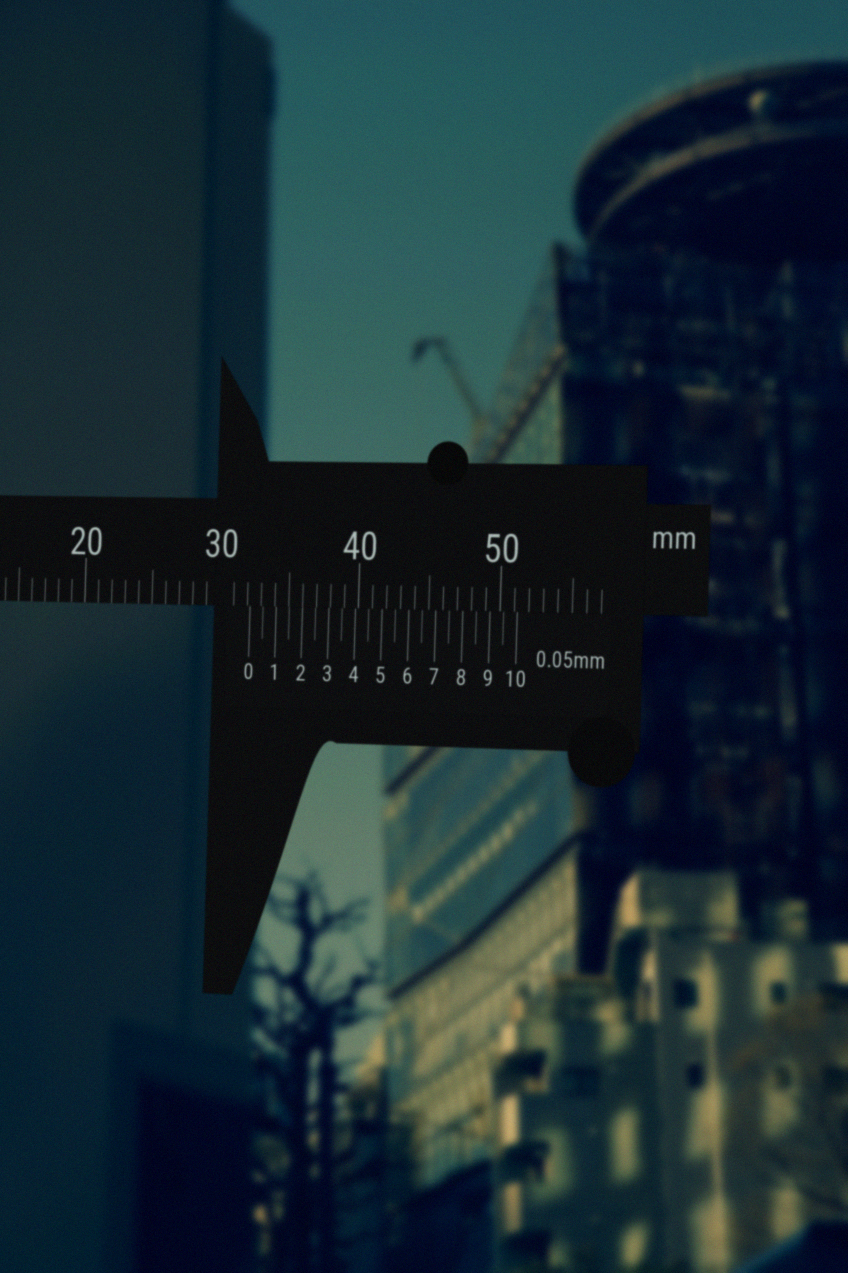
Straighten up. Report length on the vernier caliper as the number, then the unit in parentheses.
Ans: 32.2 (mm)
